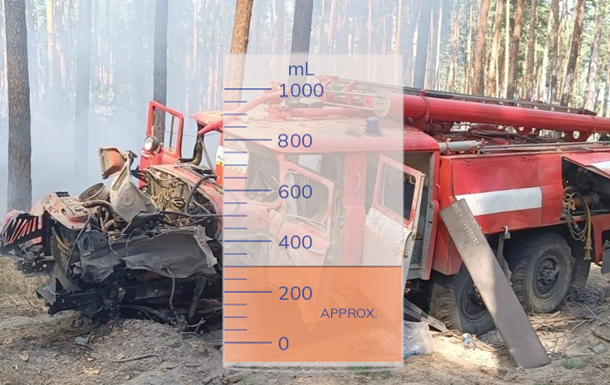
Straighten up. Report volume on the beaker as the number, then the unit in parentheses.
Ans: 300 (mL)
